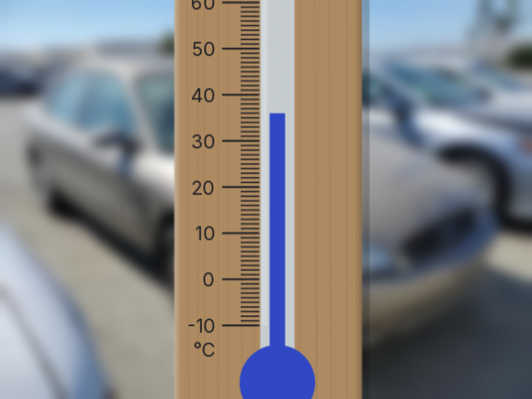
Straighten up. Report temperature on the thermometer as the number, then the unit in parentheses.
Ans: 36 (°C)
